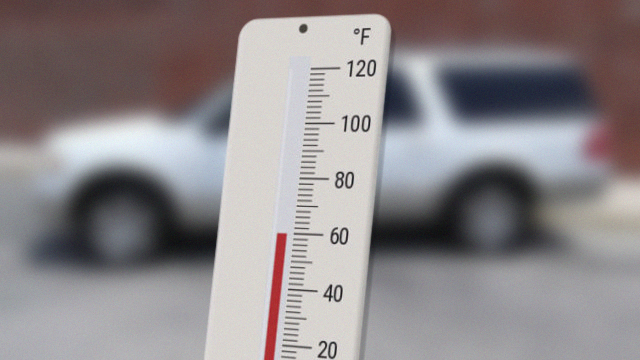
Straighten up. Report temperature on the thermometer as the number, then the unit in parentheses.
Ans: 60 (°F)
